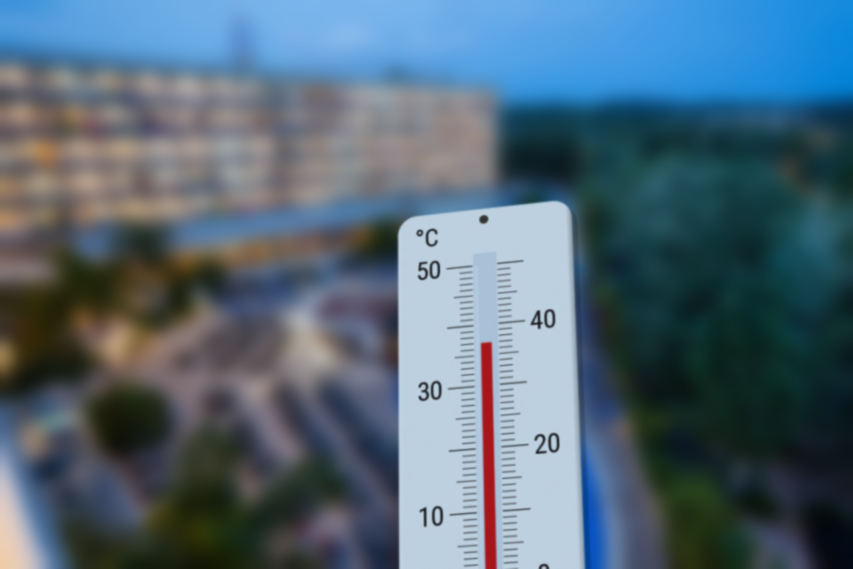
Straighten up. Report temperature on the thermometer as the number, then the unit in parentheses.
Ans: 37 (°C)
